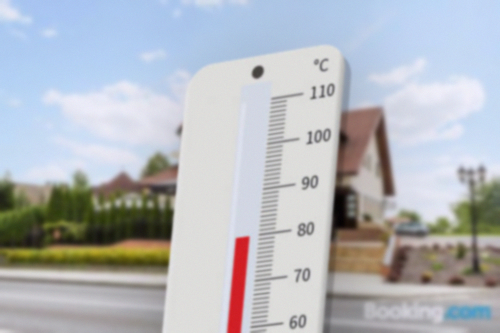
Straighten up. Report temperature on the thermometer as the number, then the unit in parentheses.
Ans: 80 (°C)
